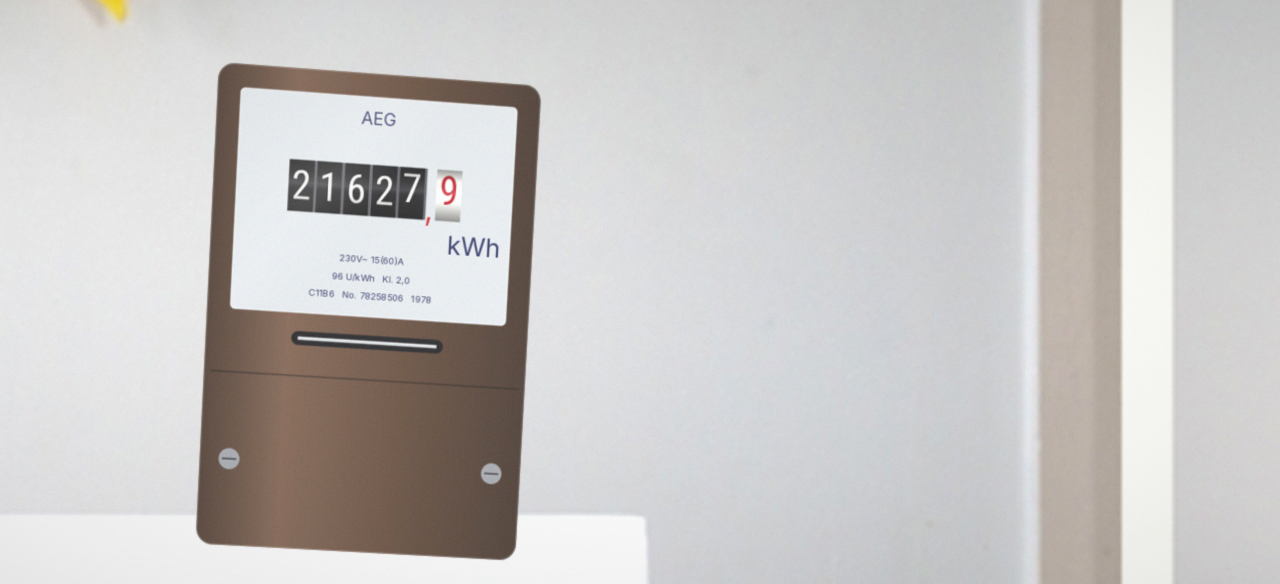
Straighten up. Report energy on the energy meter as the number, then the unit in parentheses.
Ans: 21627.9 (kWh)
